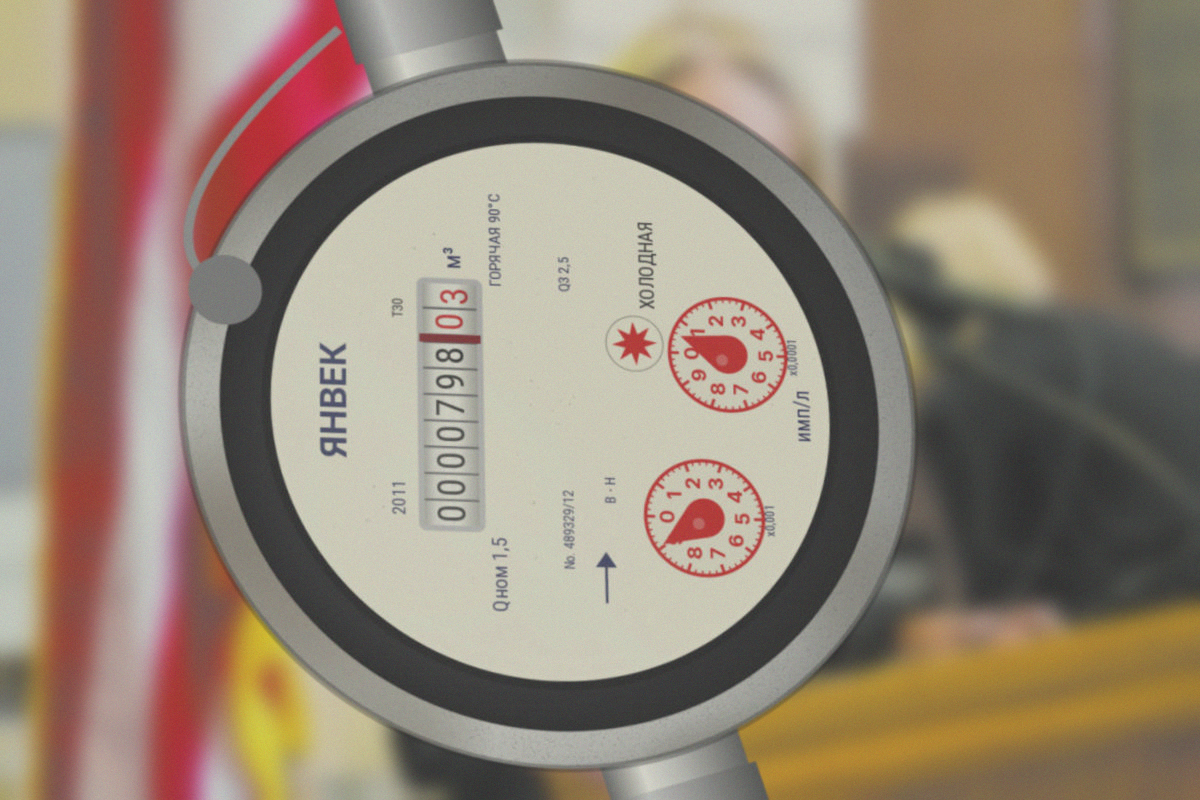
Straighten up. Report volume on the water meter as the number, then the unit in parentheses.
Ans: 798.0290 (m³)
